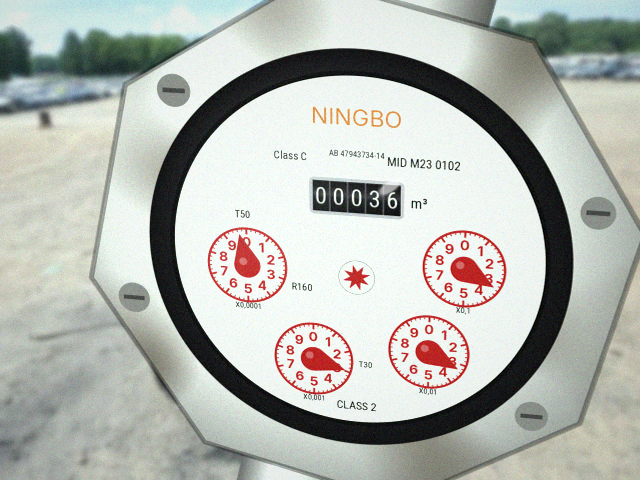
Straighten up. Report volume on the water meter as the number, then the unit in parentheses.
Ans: 36.3329 (m³)
